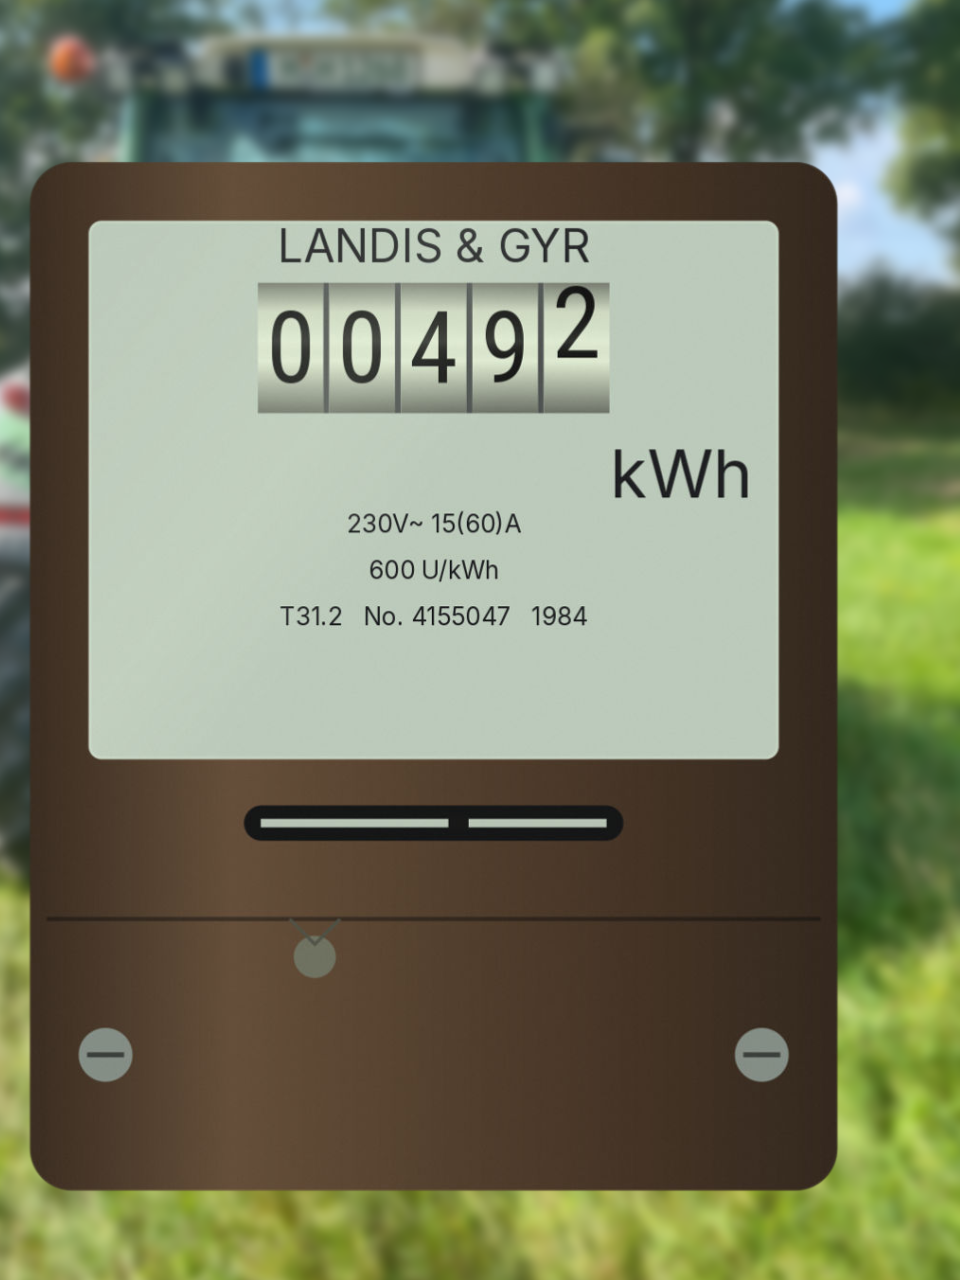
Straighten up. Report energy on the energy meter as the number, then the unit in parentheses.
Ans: 492 (kWh)
